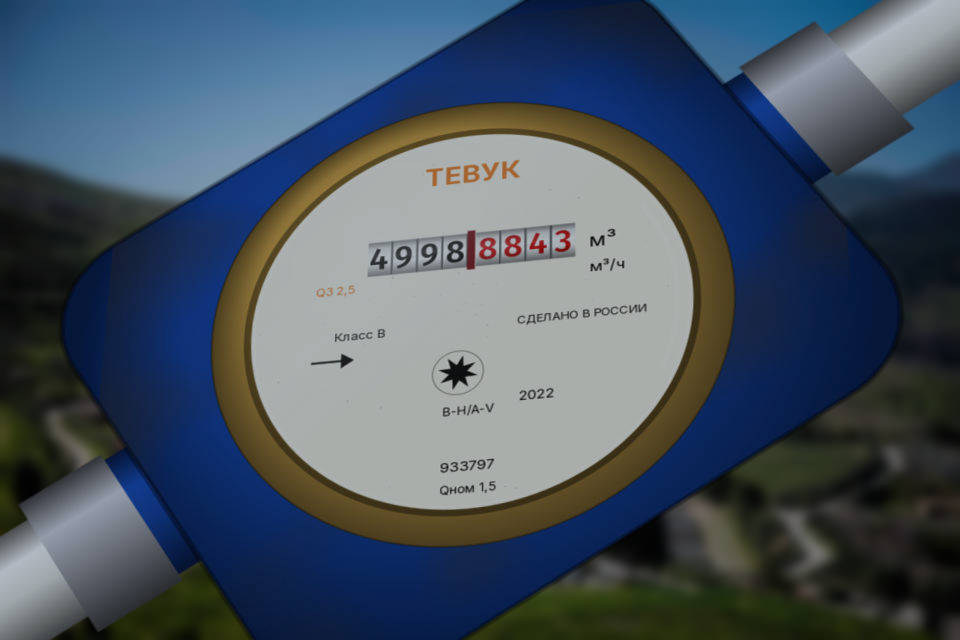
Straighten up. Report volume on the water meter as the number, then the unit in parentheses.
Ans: 4998.8843 (m³)
